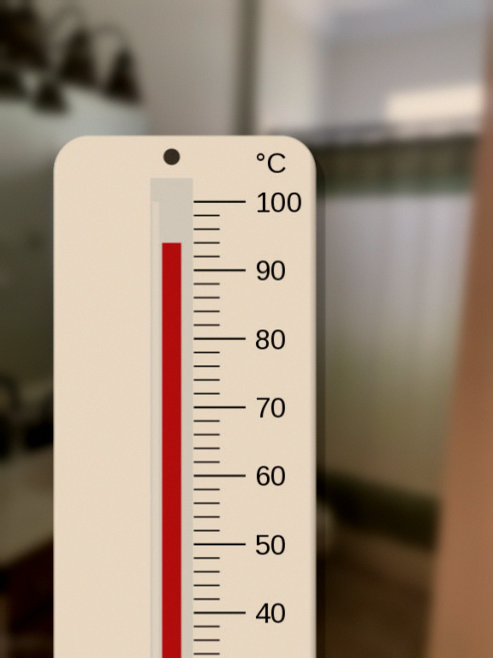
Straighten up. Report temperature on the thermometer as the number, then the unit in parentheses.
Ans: 94 (°C)
